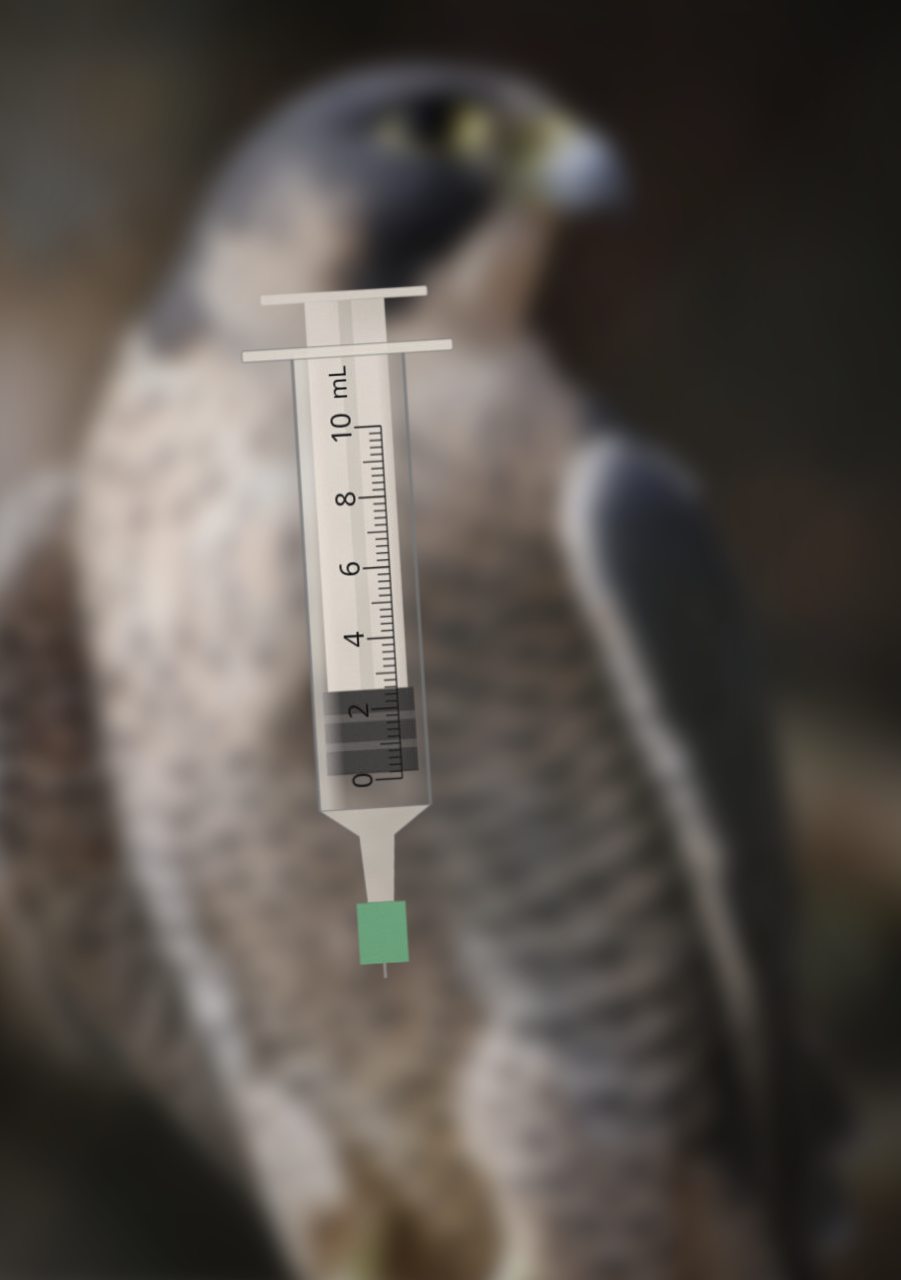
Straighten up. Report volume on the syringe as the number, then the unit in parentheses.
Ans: 0.2 (mL)
